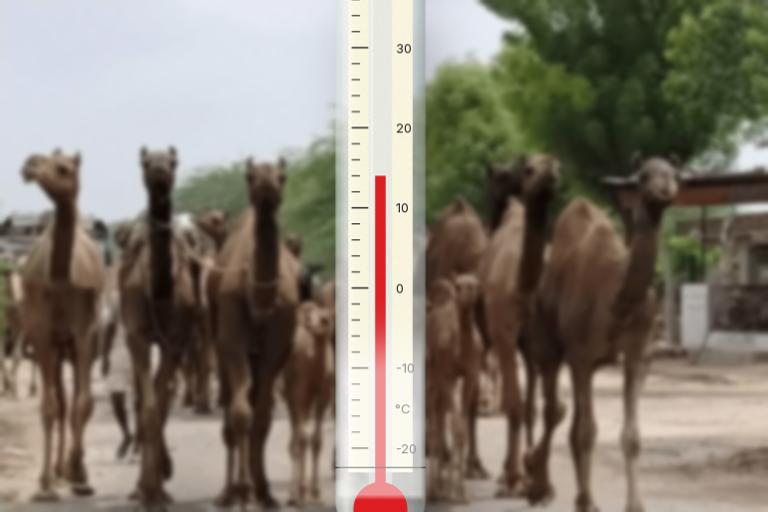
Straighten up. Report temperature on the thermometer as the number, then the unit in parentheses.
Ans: 14 (°C)
